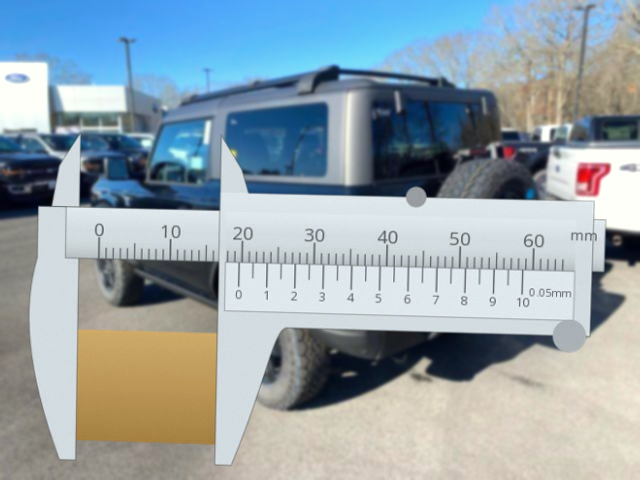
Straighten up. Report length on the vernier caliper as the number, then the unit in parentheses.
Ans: 19.6 (mm)
